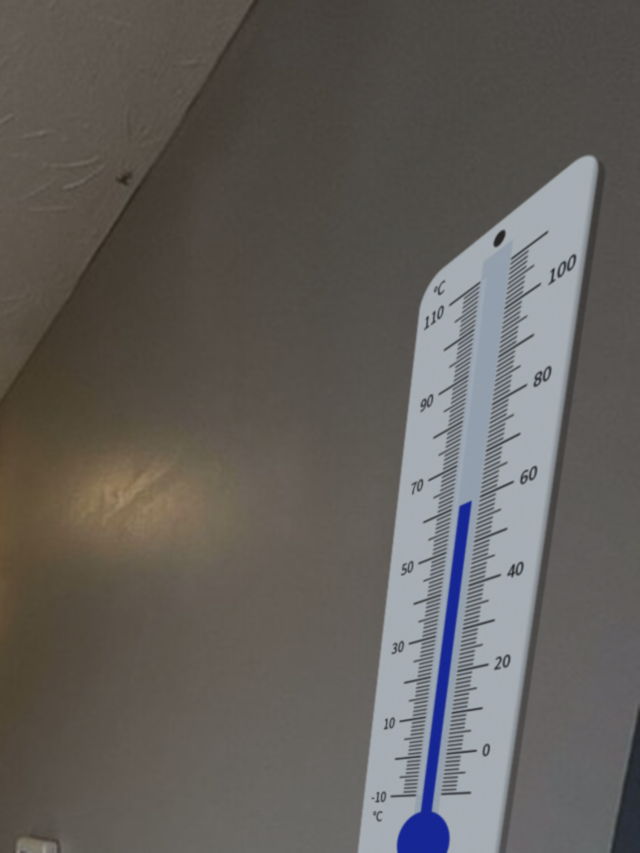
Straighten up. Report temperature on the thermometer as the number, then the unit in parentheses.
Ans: 60 (°C)
